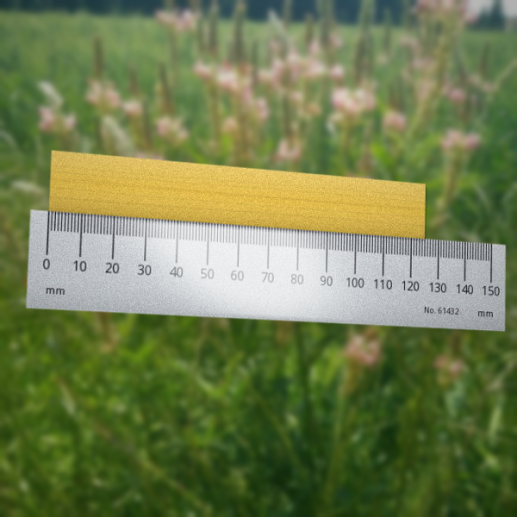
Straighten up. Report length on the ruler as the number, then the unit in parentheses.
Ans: 125 (mm)
